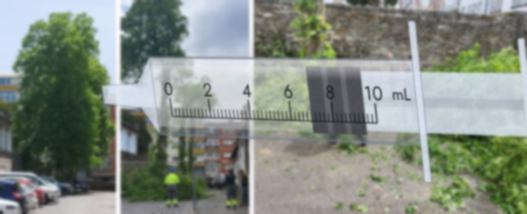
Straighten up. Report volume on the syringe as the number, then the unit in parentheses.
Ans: 7 (mL)
